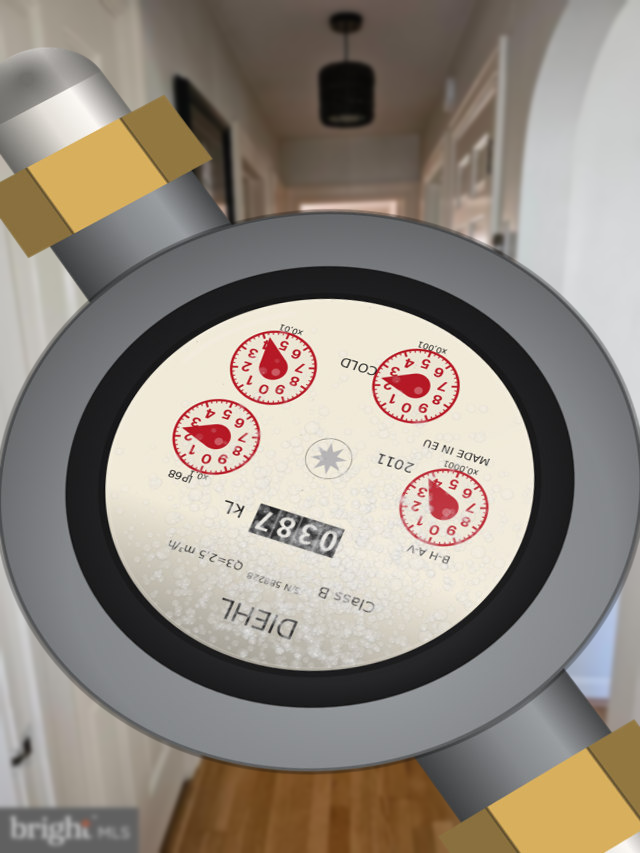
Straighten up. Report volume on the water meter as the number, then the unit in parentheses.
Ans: 387.2423 (kL)
